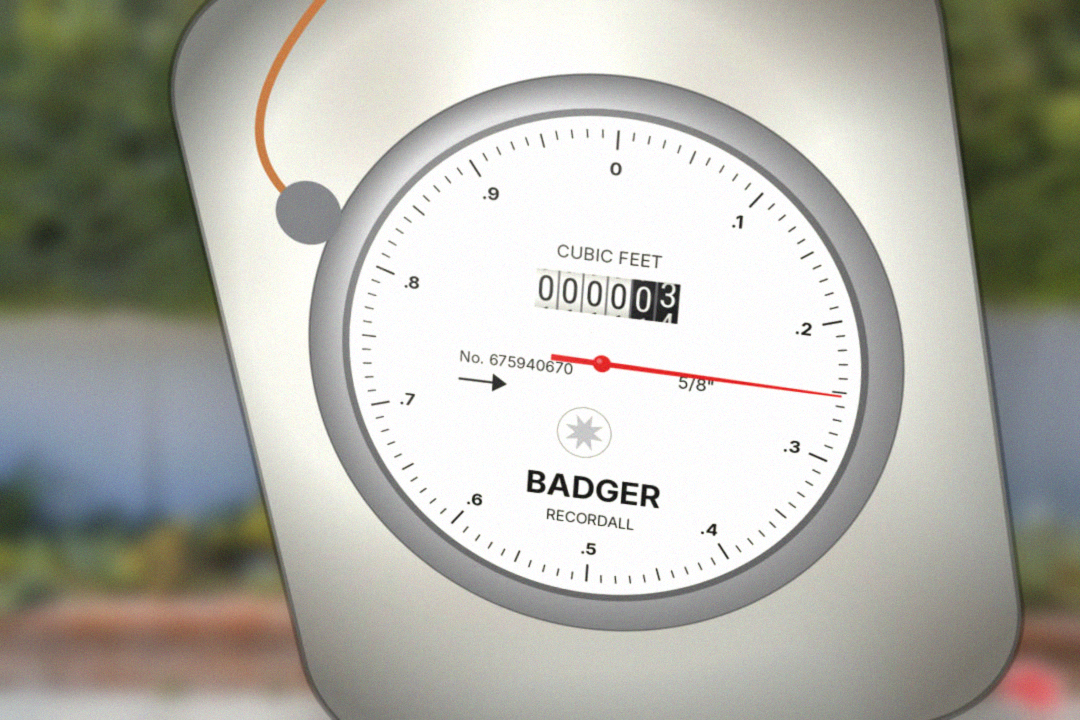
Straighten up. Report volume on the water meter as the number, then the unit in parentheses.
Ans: 3.25 (ft³)
